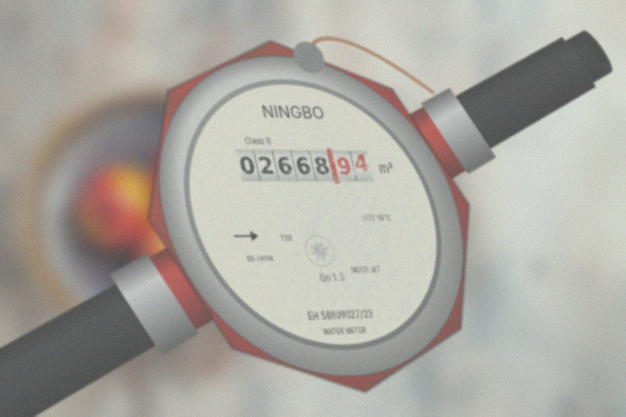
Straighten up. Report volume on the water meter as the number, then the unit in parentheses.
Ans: 2668.94 (m³)
